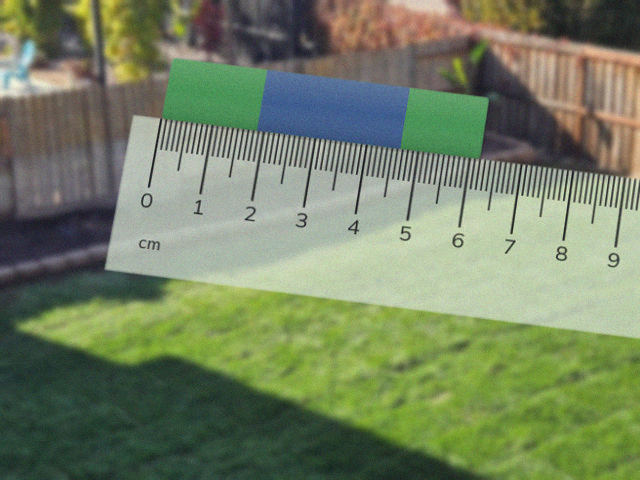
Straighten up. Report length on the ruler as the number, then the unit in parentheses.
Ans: 6.2 (cm)
